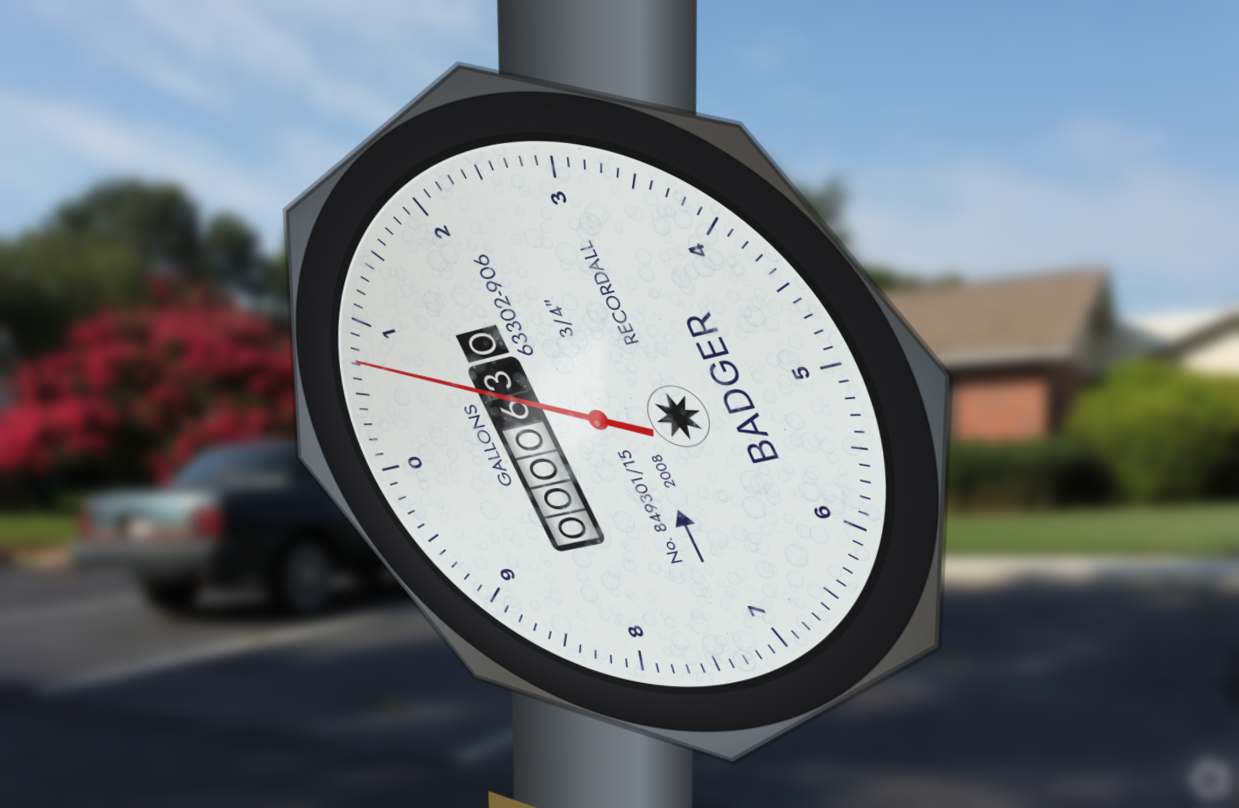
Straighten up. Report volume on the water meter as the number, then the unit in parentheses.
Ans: 630.7 (gal)
